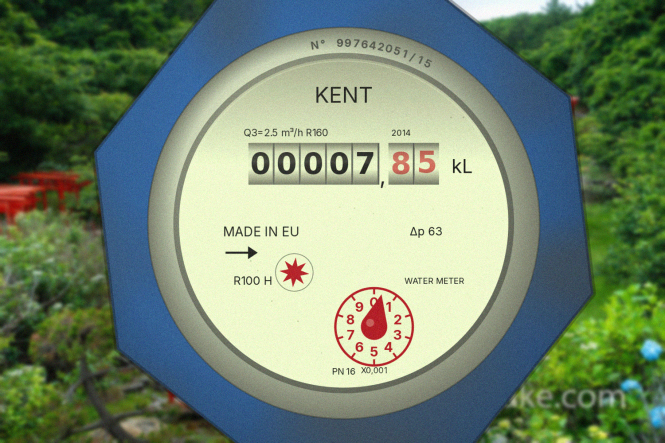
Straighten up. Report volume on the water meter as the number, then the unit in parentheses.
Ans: 7.850 (kL)
